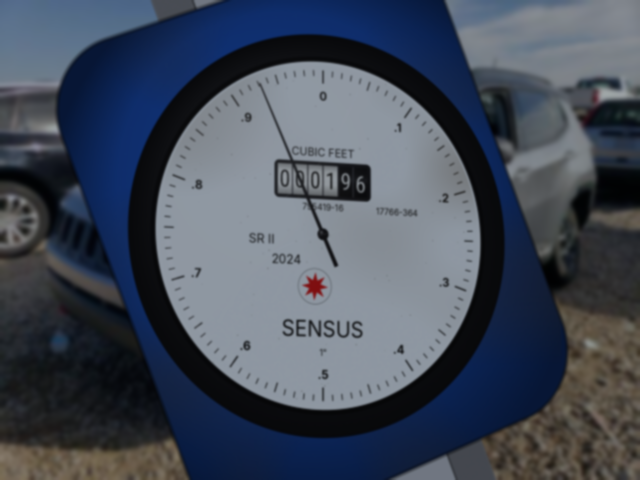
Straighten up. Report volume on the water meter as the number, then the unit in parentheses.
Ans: 195.93 (ft³)
